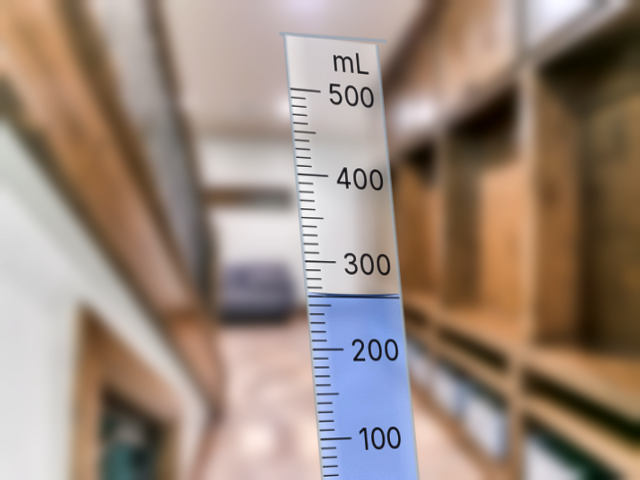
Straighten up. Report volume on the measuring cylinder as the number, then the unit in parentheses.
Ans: 260 (mL)
